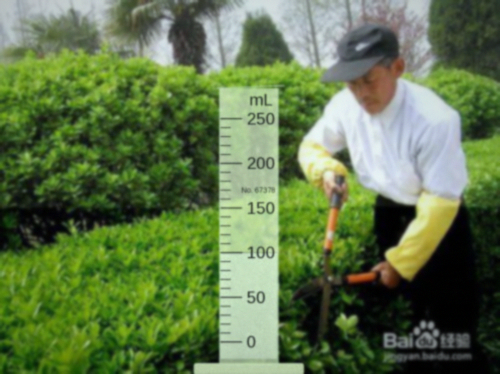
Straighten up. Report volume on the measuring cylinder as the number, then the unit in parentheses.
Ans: 100 (mL)
